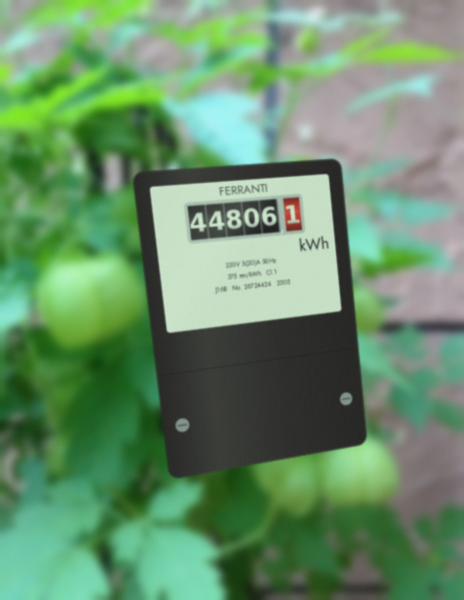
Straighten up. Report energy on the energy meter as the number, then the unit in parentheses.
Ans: 44806.1 (kWh)
